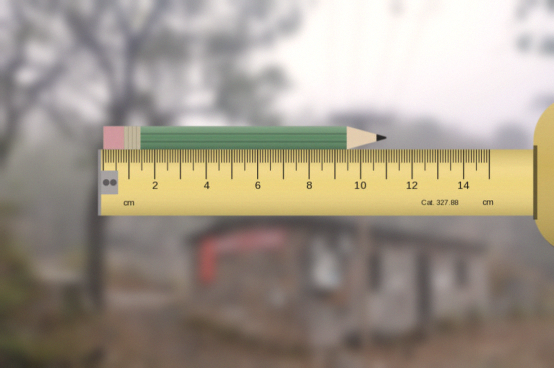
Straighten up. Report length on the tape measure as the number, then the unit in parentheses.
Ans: 11 (cm)
